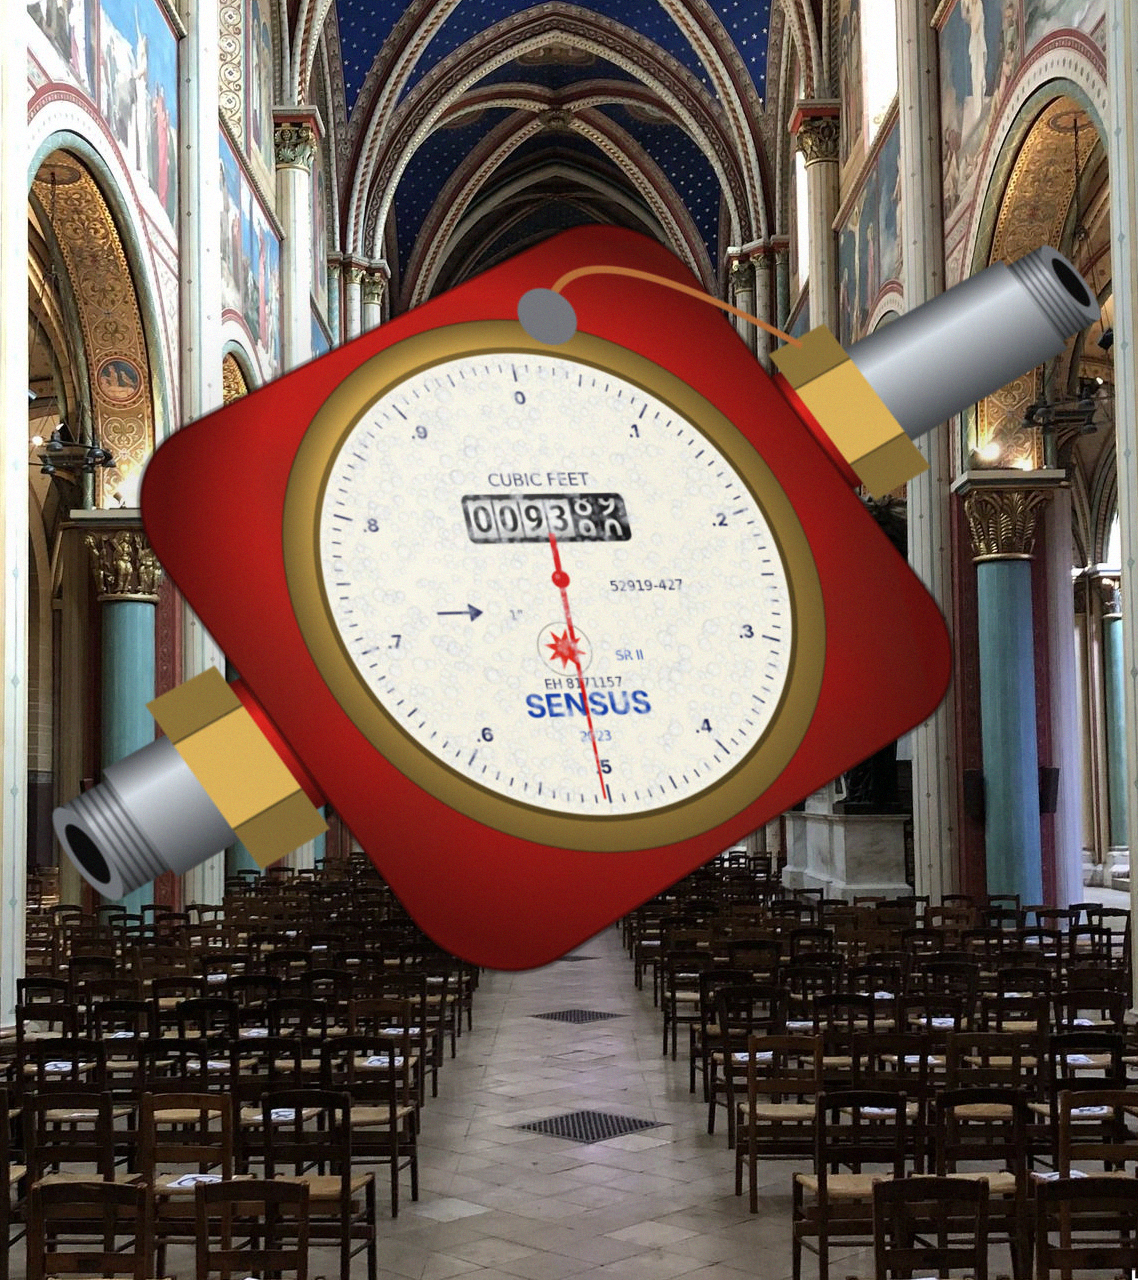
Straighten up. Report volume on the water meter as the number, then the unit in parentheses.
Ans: 9389.50 (ft³)
